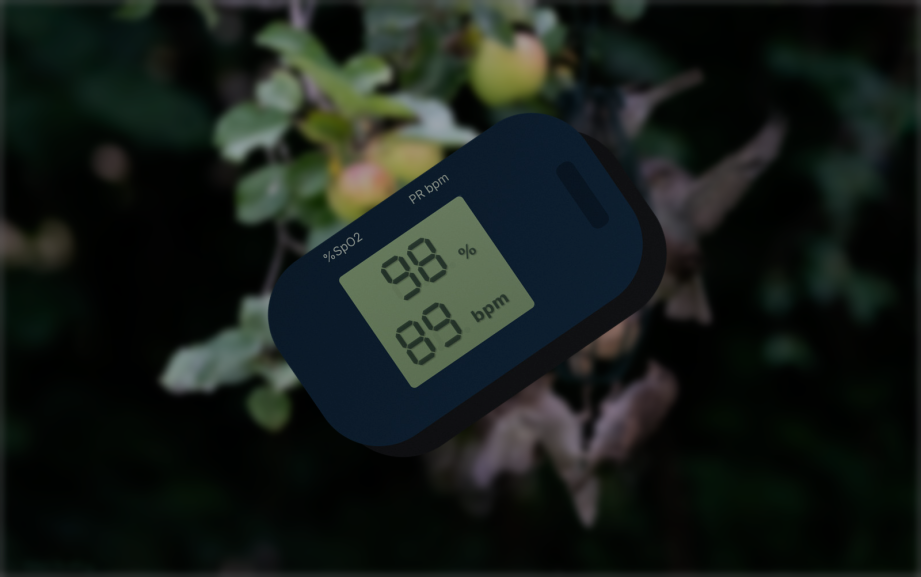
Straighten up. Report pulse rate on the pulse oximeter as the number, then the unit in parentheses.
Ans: 89 (bpm)
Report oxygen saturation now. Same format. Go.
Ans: 98 (%)
